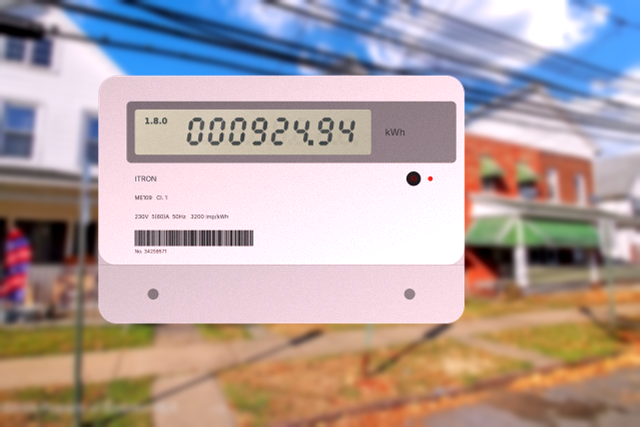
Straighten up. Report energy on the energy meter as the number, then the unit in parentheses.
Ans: 924.94 (kWh)
